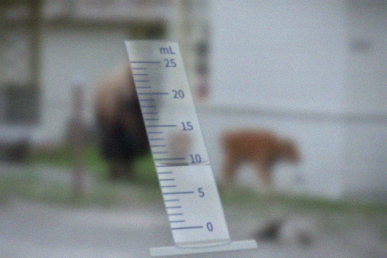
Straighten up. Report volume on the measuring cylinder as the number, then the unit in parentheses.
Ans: 9 (mL)
